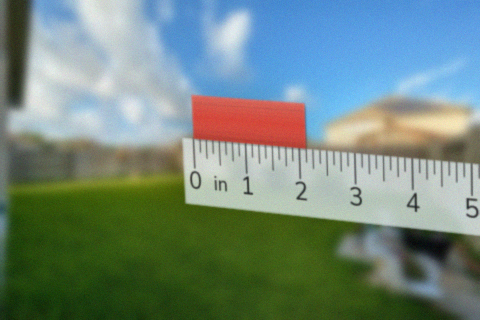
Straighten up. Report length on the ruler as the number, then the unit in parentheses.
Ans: 2.125 (in)
